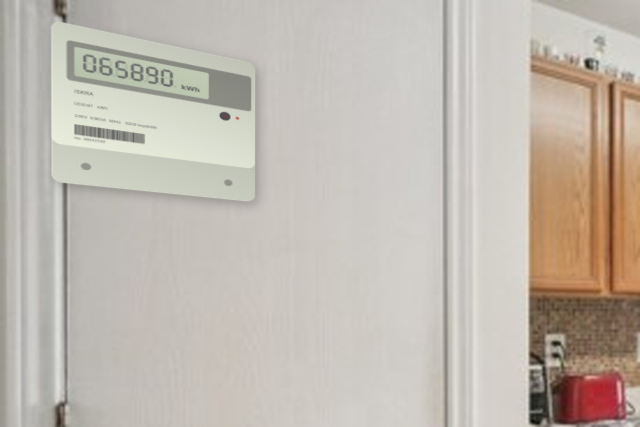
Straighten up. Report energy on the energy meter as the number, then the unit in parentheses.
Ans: 65890 (kWh)
